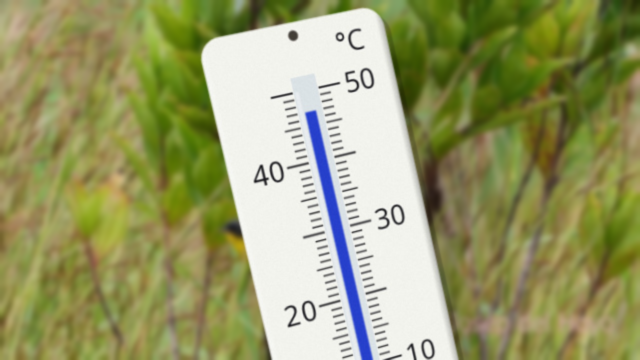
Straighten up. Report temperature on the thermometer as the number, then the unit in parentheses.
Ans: 47 (°C)
